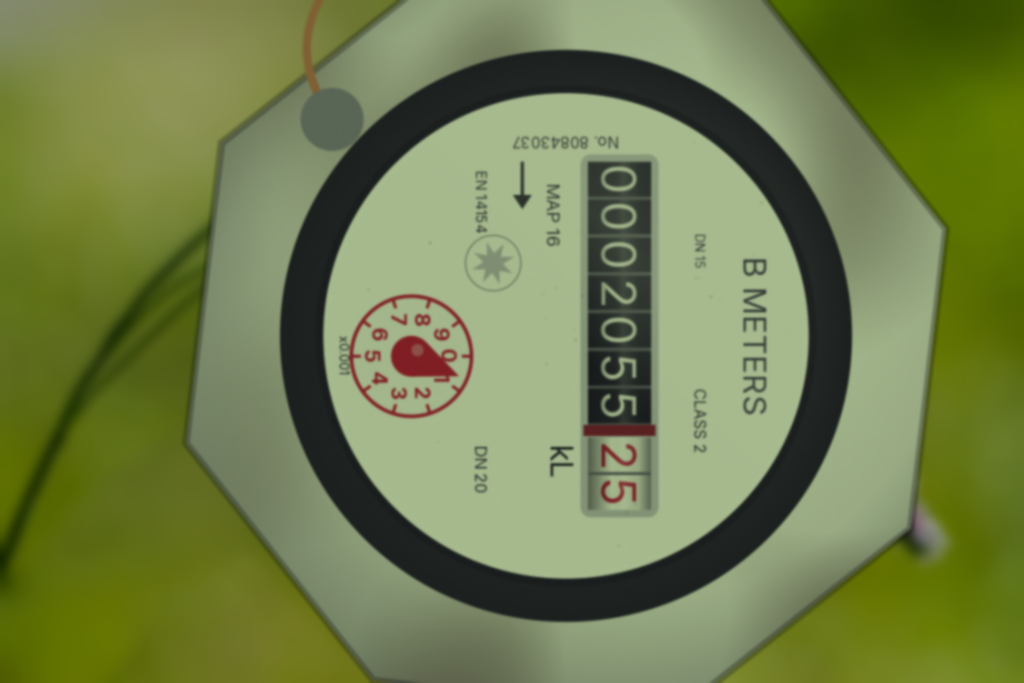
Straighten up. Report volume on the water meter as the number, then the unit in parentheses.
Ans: 2055.250 (kL)
